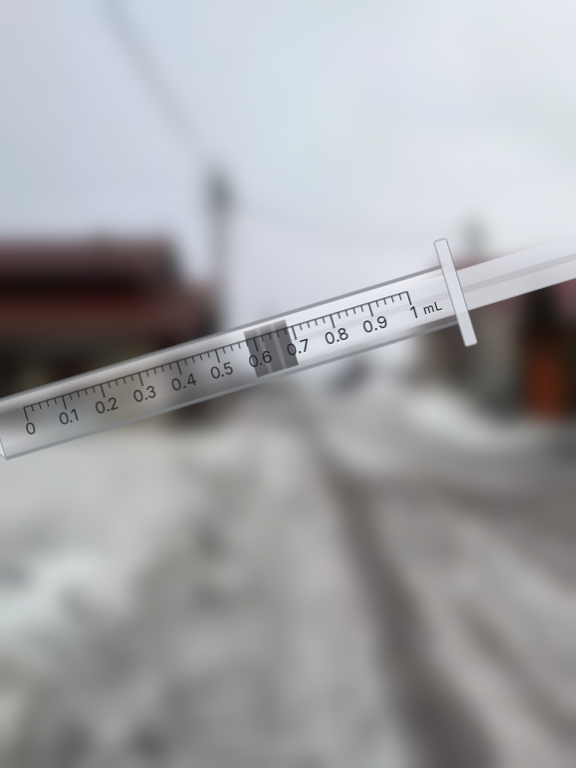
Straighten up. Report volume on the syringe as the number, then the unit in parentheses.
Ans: 0.58 (mL)
